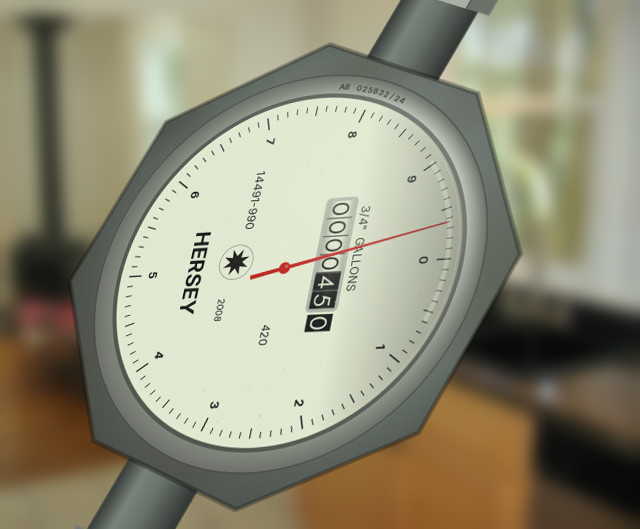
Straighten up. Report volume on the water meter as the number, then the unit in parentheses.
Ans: 449.6 (gal)
